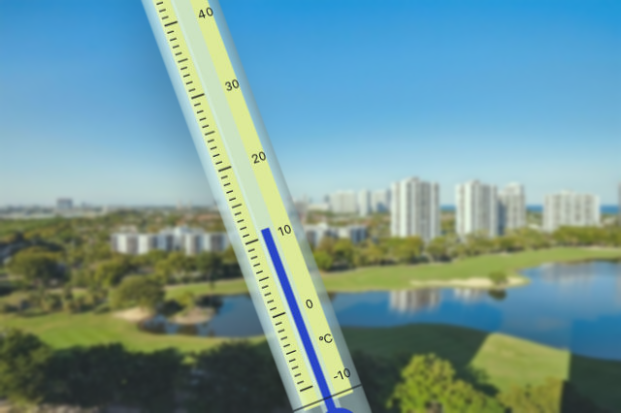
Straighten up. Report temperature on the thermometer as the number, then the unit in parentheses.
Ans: 11 (°C)
